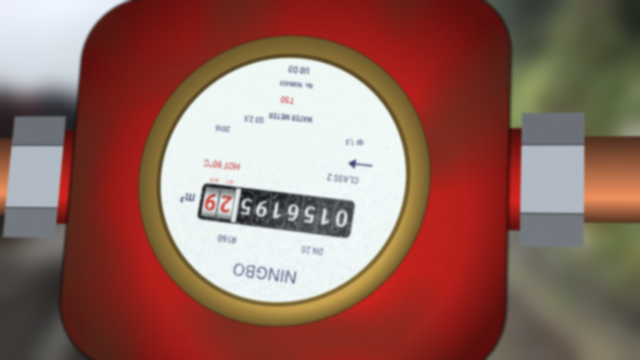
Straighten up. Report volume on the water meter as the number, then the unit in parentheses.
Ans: 156195.29 (m³)
